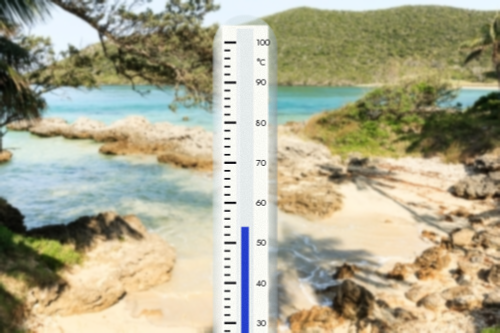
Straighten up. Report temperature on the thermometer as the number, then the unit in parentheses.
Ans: 54 (°C)
